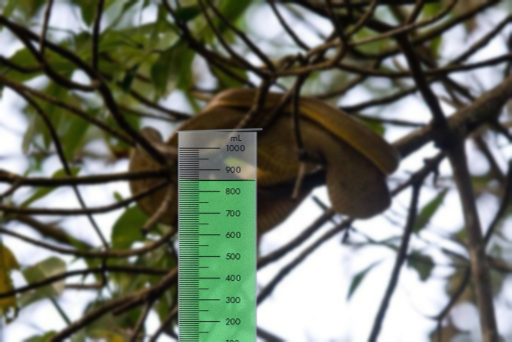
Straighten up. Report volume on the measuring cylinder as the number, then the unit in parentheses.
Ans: 850 (mL)
